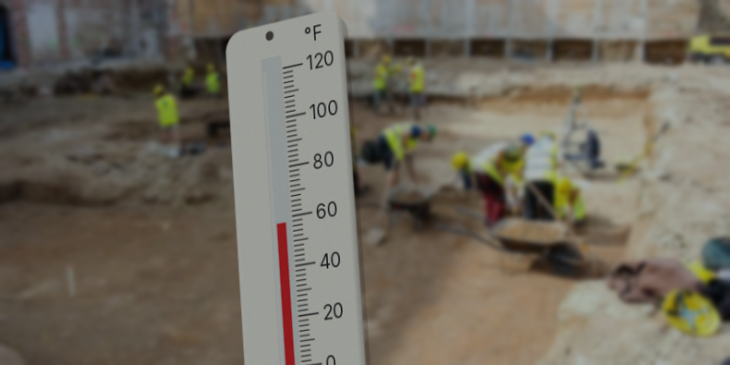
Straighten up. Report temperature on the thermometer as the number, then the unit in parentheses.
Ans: 58 (°F)
